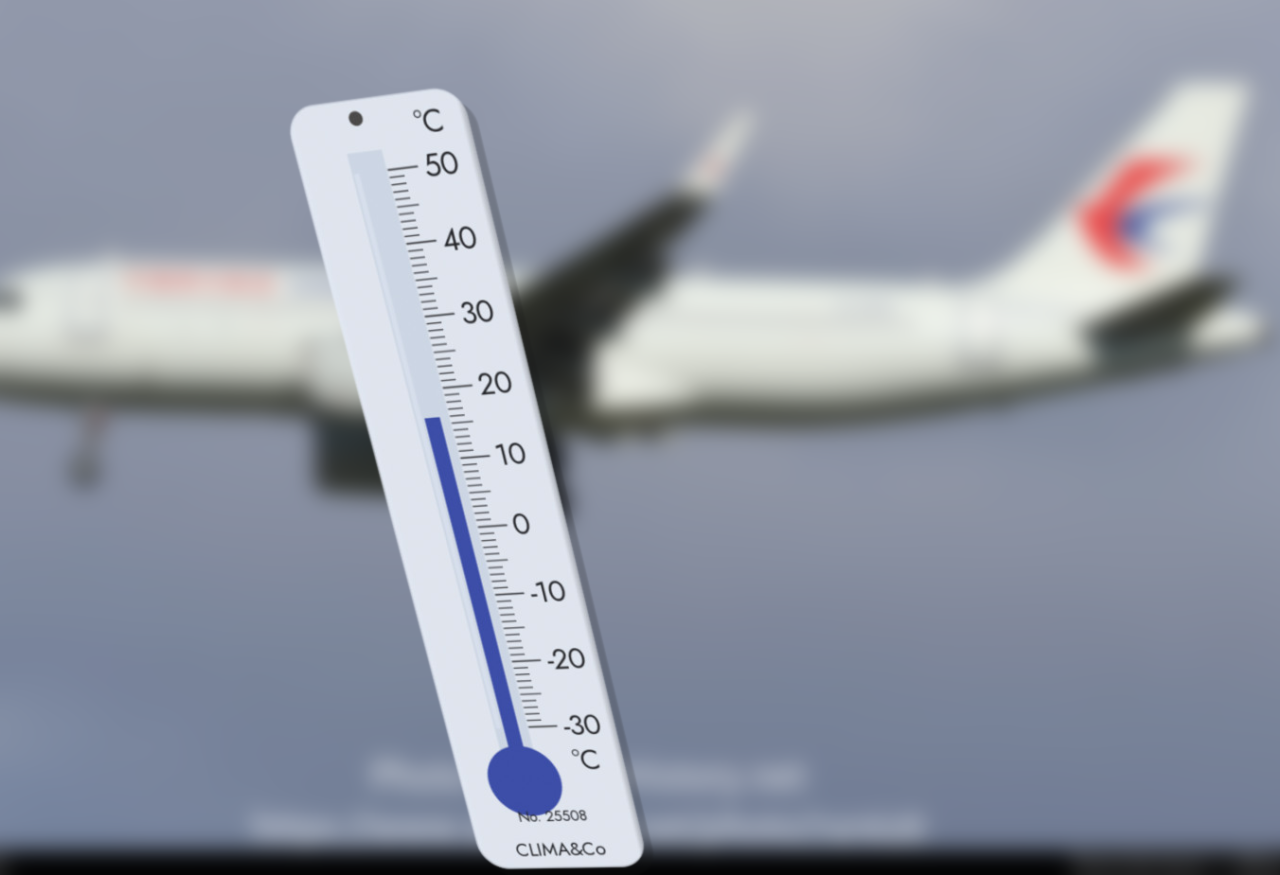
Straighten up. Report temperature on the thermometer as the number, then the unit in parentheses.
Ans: 16 (°C)
